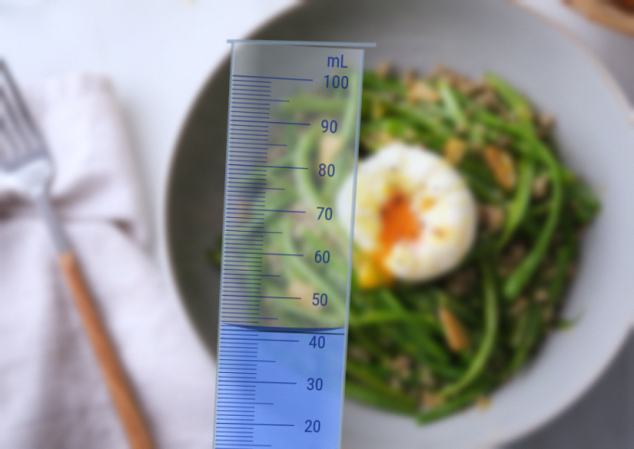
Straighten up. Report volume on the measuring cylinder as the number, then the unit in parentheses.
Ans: 42 (mL)
